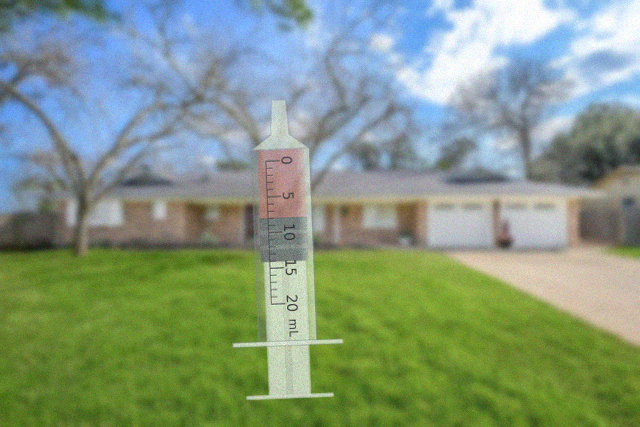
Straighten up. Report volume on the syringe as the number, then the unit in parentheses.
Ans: 8 (mL)
